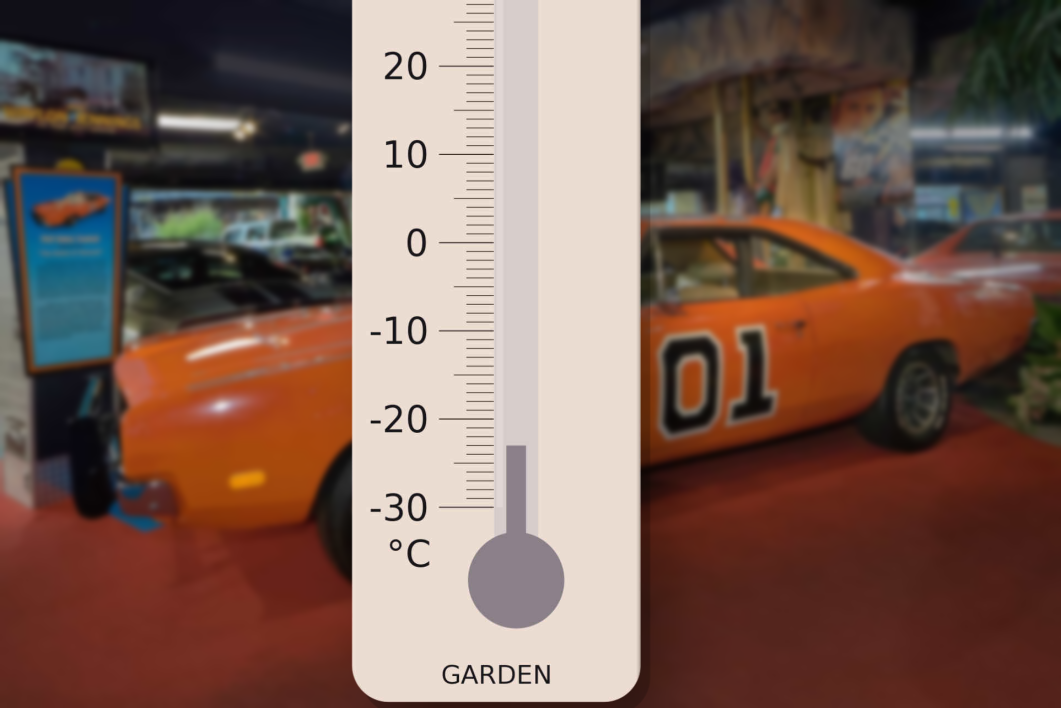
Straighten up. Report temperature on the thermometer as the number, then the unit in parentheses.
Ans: -23 (°C)
